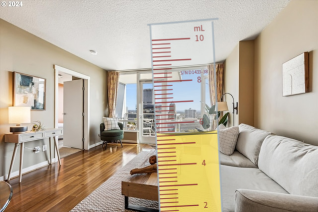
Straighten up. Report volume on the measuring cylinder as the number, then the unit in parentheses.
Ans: 5.4 (mL)
